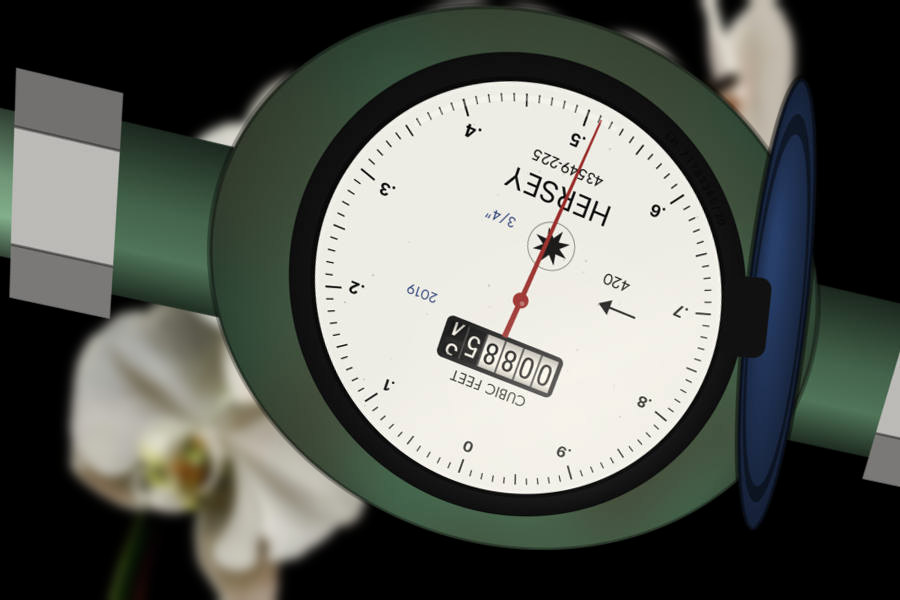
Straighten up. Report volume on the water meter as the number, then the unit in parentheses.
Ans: 8853.51 (ft³)
